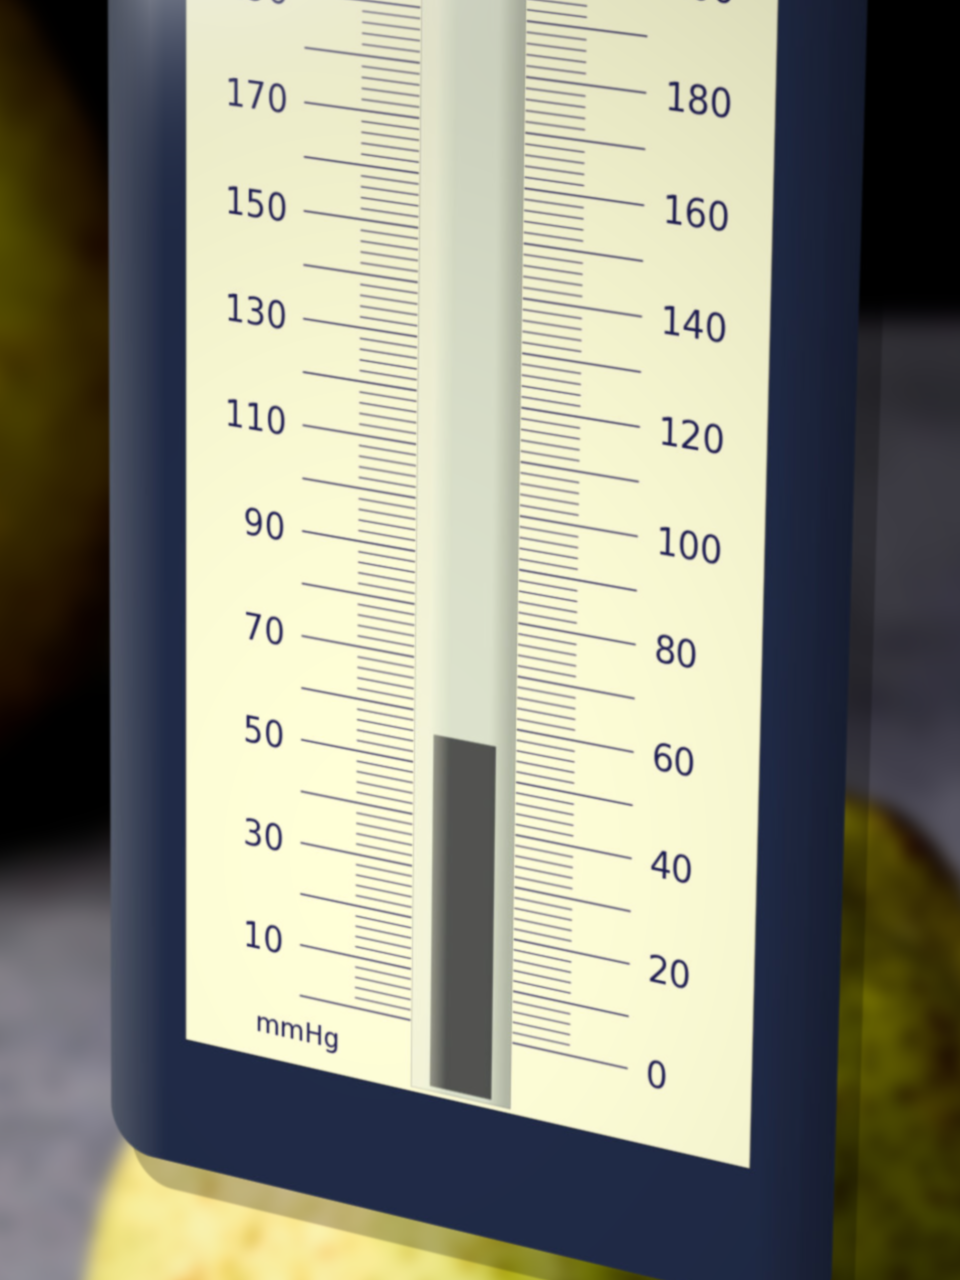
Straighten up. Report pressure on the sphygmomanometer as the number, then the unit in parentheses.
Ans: 56 (mmHg)
